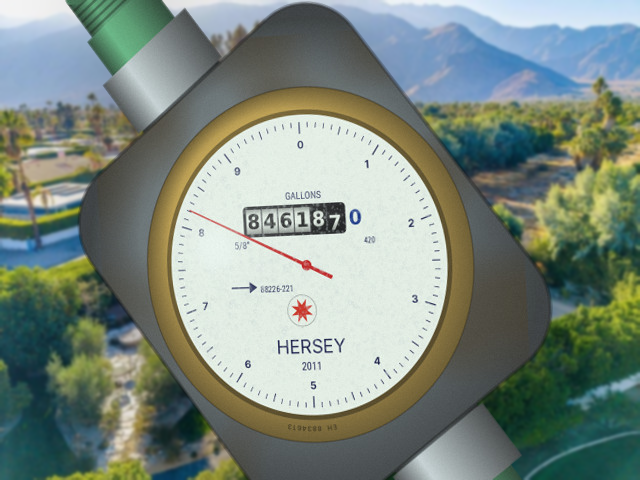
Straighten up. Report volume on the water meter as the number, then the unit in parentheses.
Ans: 8461868.2 (gal)
